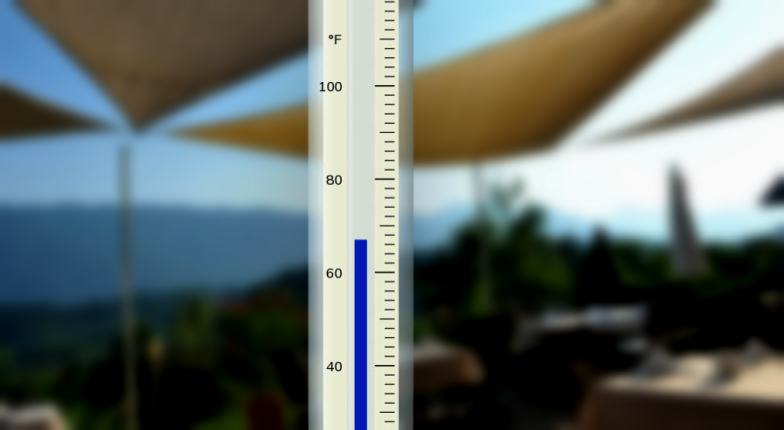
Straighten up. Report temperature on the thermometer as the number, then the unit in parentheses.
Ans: 67 (°F)
